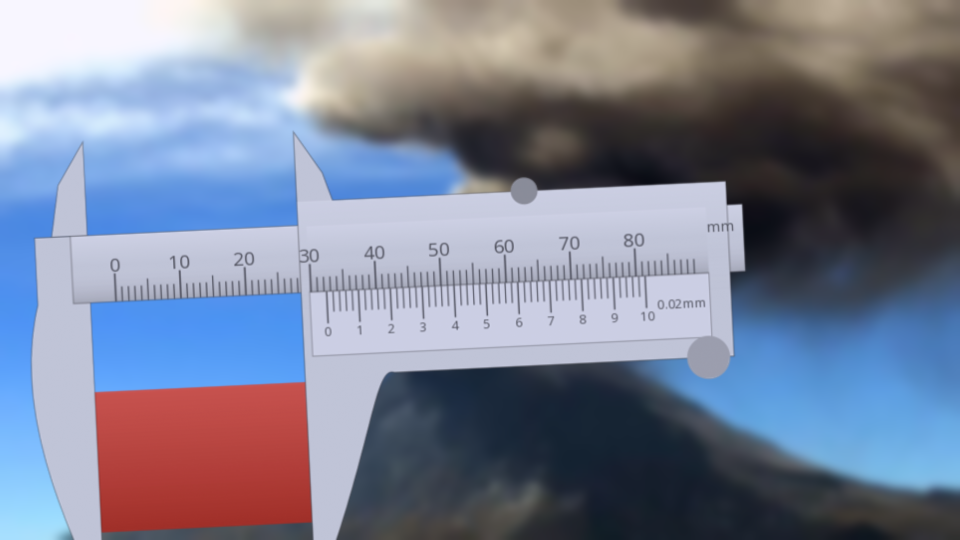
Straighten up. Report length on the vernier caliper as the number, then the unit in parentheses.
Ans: 32.4 (mm)
